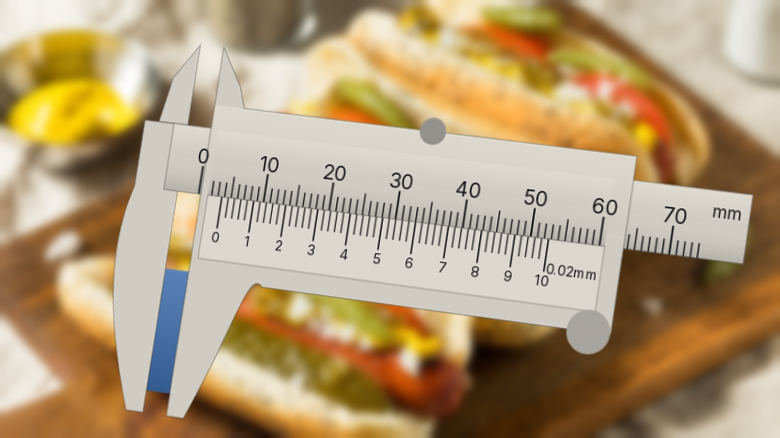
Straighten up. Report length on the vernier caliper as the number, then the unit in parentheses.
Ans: 3.6 (mm)
